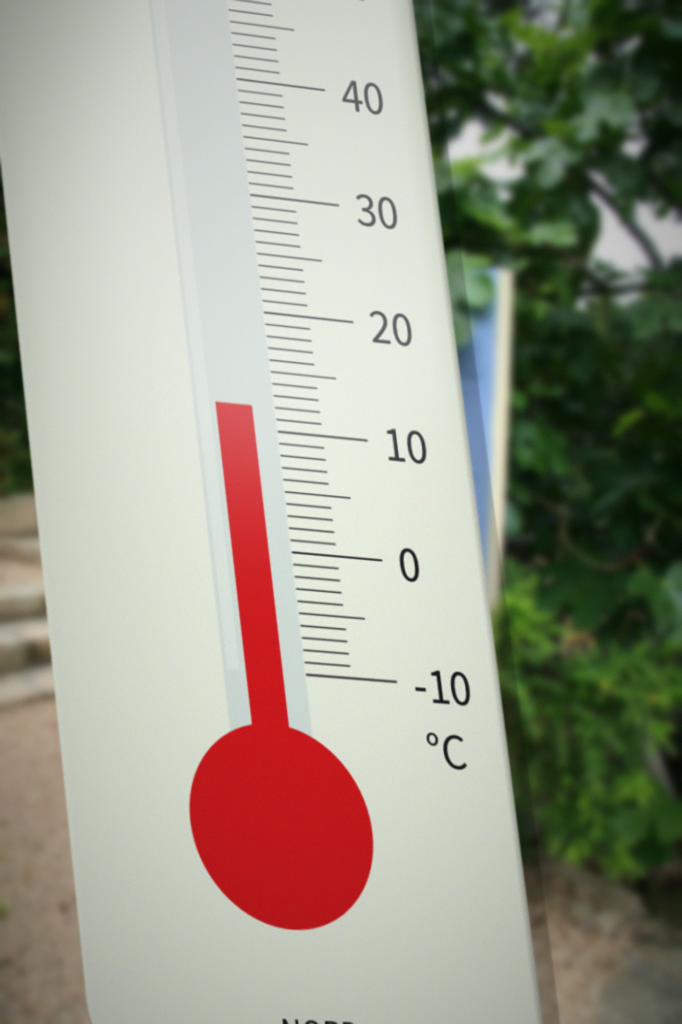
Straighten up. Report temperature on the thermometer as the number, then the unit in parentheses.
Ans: 12 (°C)
